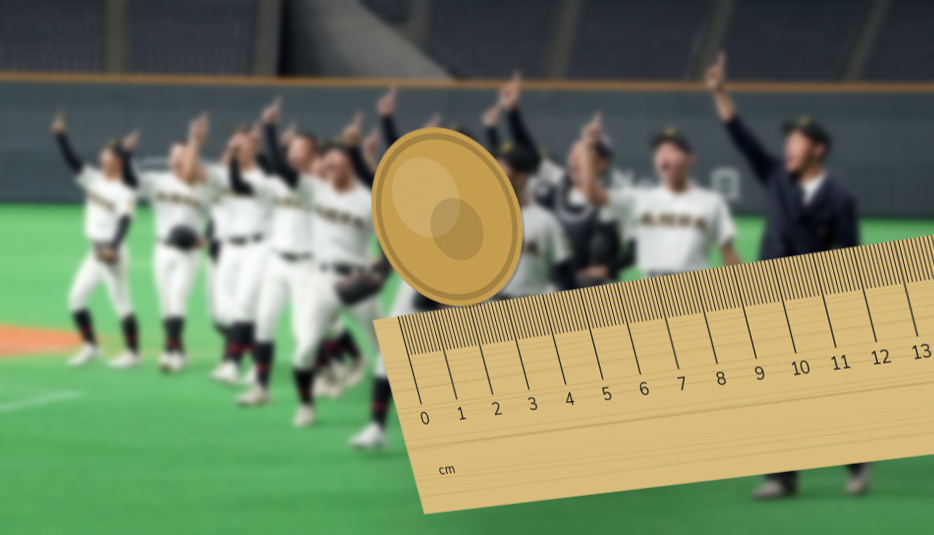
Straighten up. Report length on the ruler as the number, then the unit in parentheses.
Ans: 4 (cm)
